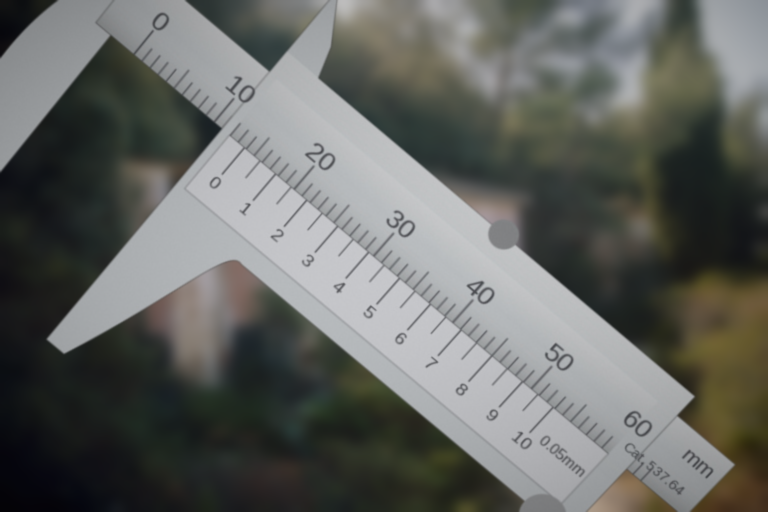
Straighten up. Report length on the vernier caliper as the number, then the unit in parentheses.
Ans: 13.8 (mm)
